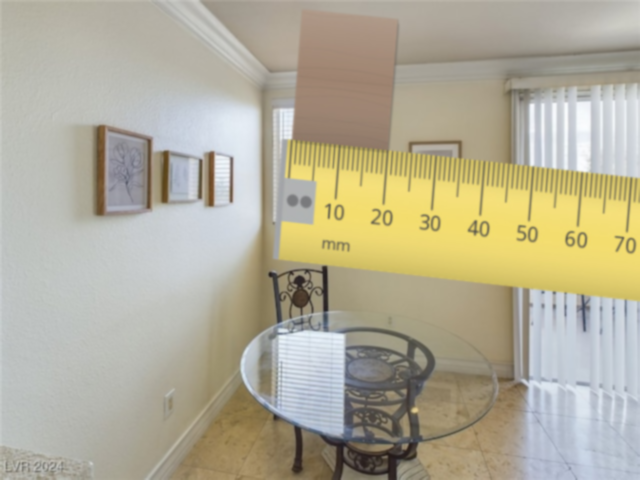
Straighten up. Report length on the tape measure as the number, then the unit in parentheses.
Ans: 20 (mm)
